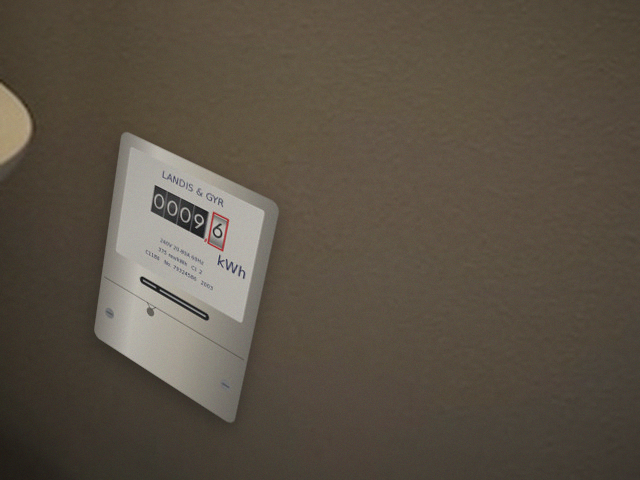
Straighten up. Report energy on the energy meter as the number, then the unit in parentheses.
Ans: 9.6 (kWh)
